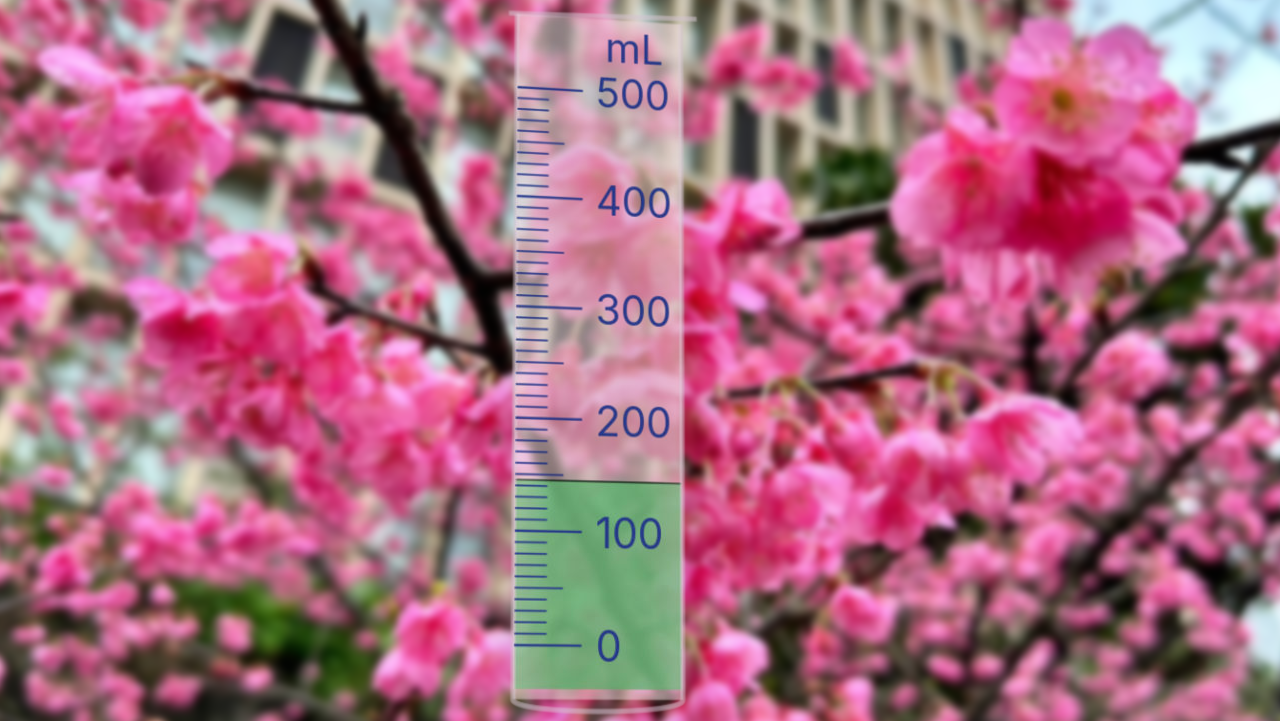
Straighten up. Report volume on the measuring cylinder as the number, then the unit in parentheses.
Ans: 145 (mL)
